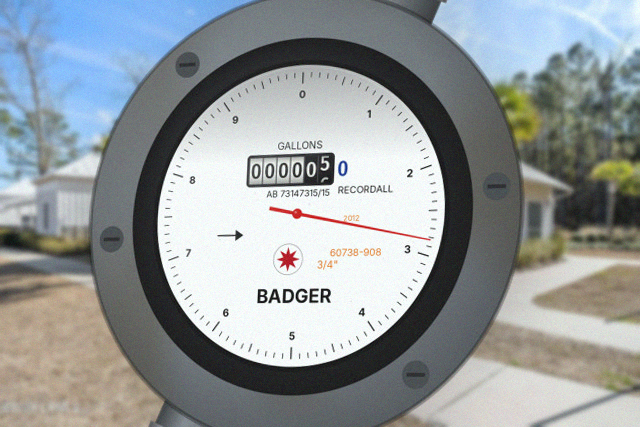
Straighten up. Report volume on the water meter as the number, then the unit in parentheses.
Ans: 52.8 (gal)
